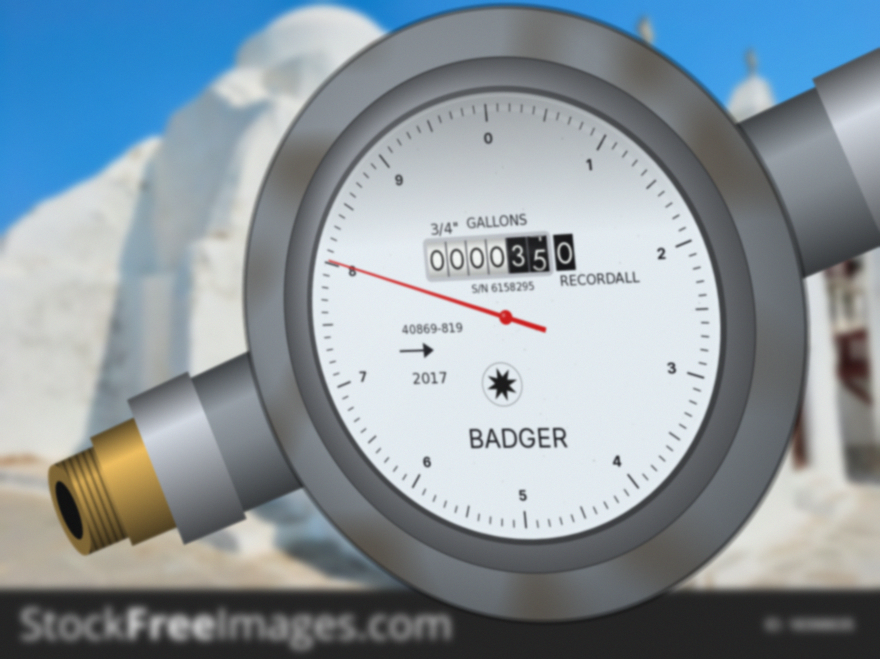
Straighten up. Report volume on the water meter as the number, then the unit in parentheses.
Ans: 348.0 (gal)
